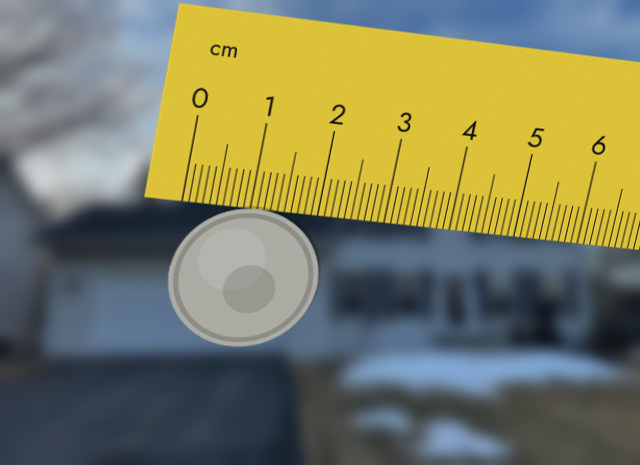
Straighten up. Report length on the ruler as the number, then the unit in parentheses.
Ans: 2.2 (cm)
